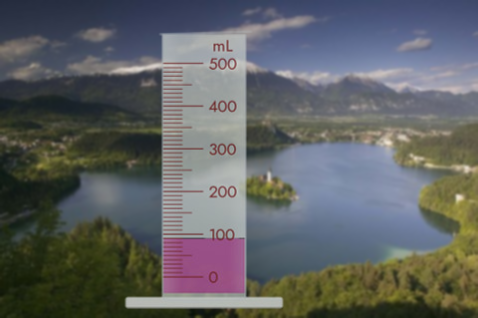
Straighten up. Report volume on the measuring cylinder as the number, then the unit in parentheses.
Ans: 90 (mL)
